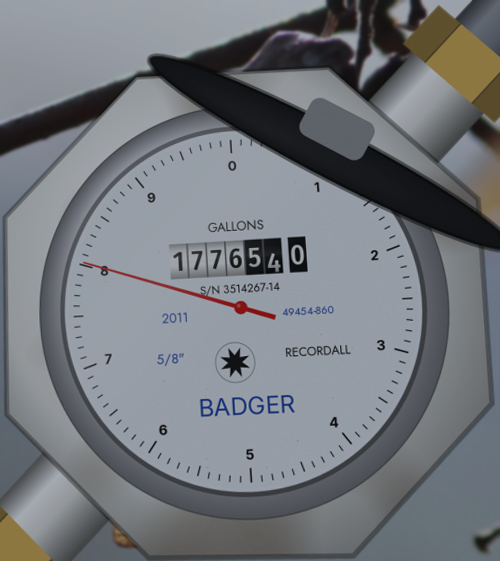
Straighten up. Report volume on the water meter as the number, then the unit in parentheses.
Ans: 1776538.0 (gal)
